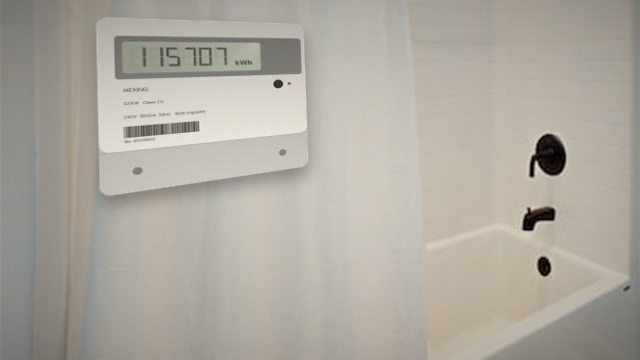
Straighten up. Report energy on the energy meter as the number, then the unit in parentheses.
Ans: 115707 (kWh)
